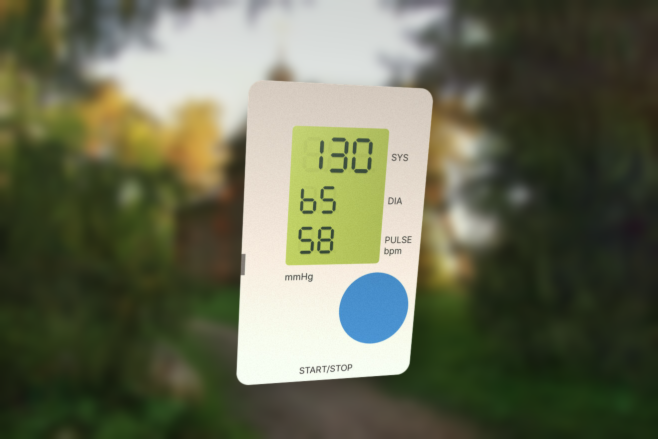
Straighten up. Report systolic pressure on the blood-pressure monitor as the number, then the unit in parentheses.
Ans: 130 (mmHg)
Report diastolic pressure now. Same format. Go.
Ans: 65 (mmHg)
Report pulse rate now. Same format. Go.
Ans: 58 (bpm)
